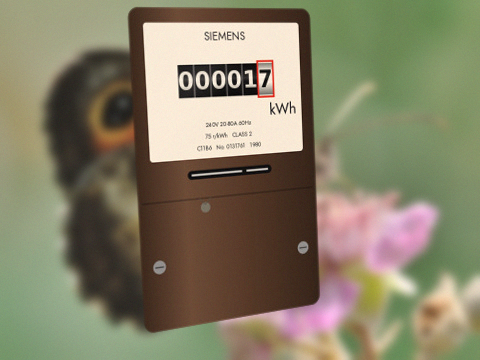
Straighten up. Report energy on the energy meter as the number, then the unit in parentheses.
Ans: 1.7 (kWh)
